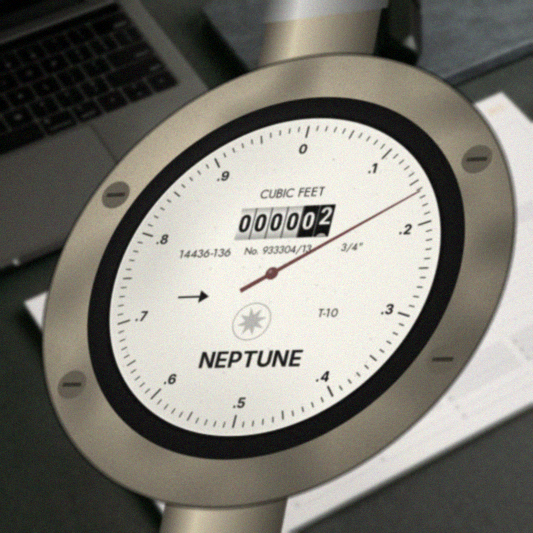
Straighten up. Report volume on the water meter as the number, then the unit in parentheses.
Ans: 2.16 (ft³)
